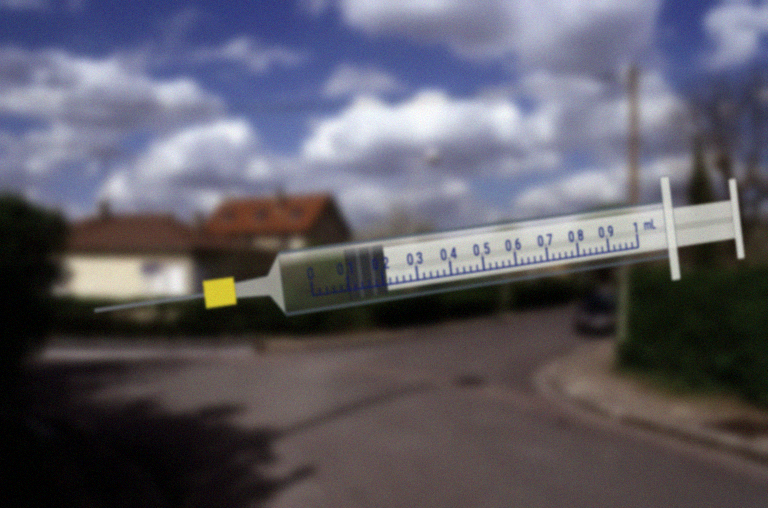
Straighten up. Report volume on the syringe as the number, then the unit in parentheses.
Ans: 0.1 (mL)
